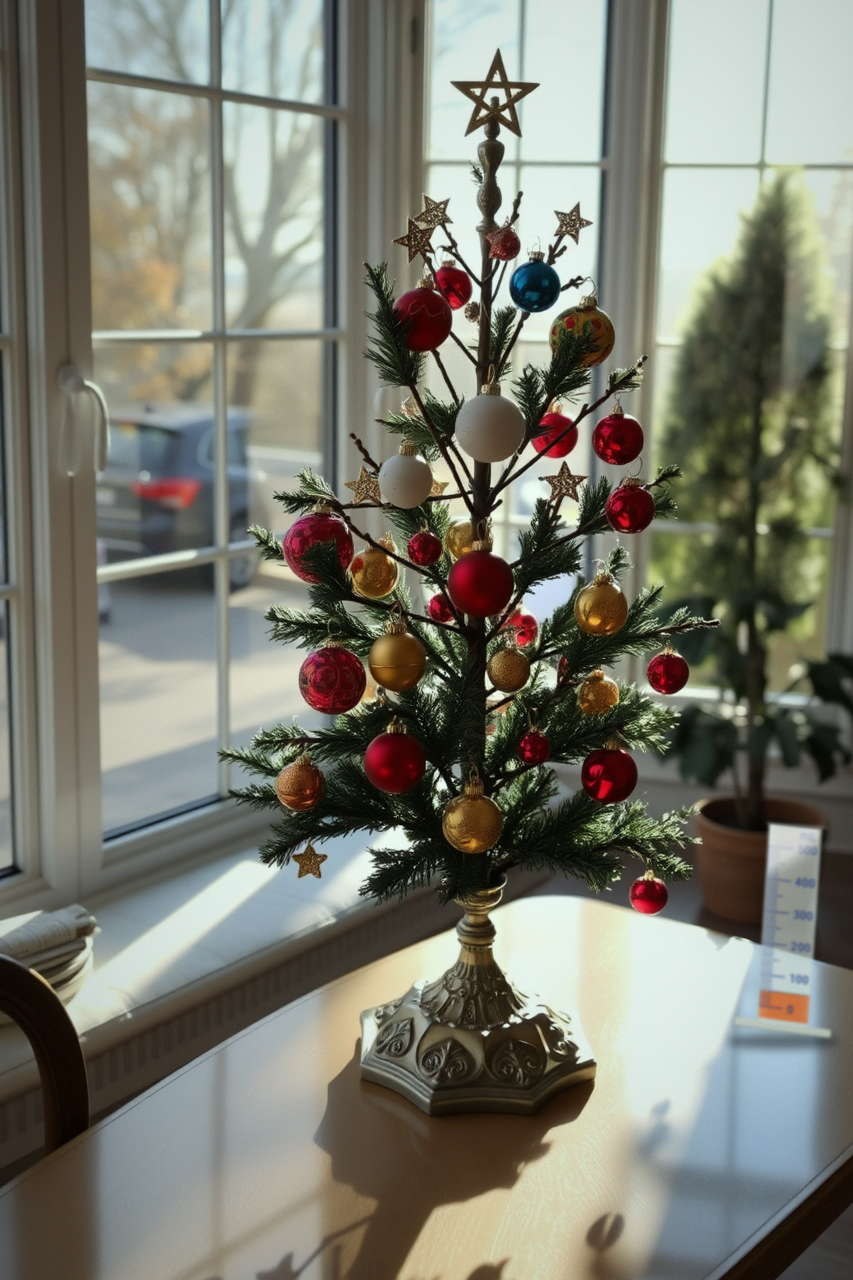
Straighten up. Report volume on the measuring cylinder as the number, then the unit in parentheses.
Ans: 50 (mL)
